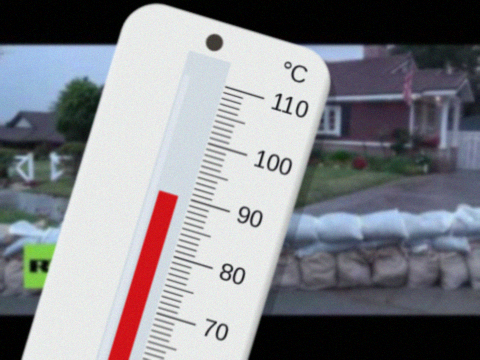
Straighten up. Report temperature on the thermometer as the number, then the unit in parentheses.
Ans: 90 (°C)
